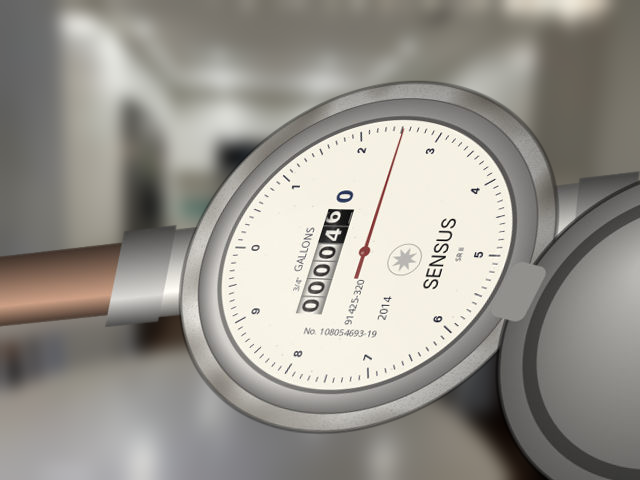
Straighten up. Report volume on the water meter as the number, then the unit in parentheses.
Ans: 462.5 (gal)
